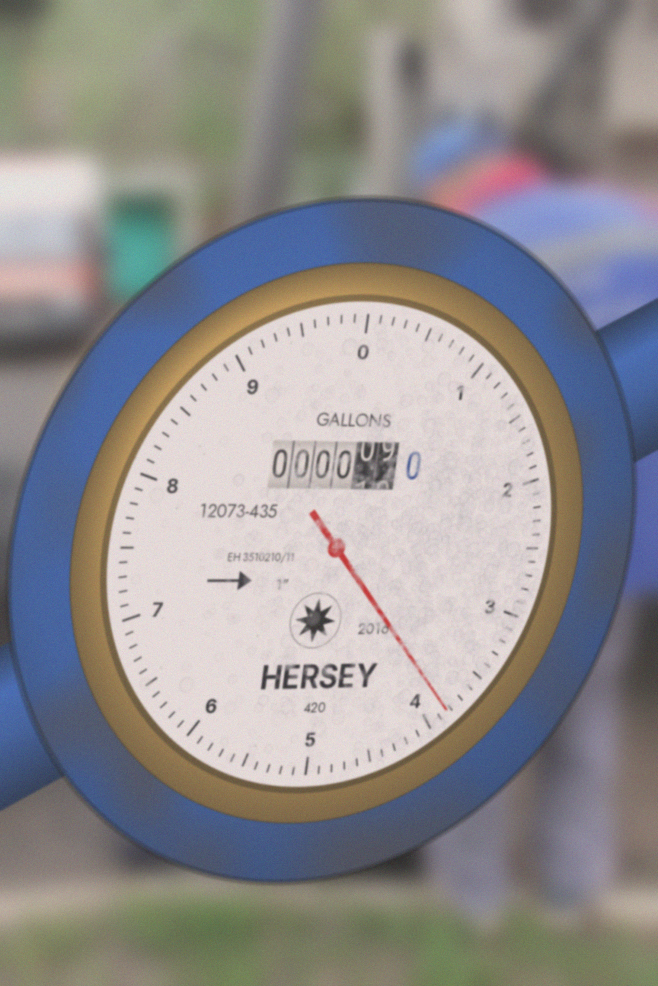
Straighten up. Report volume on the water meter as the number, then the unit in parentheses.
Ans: 93.8 (gal)
